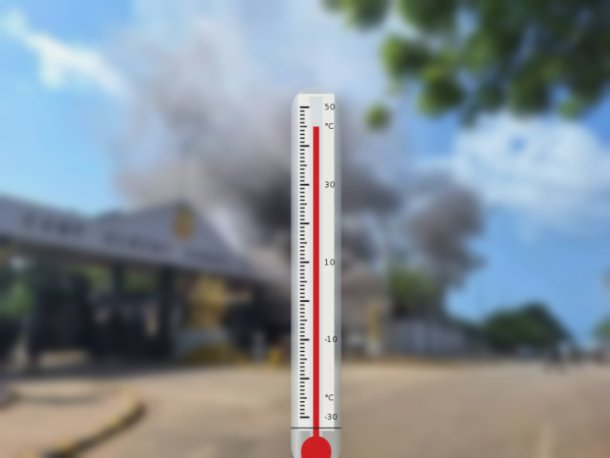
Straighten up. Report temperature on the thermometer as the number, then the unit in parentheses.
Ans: 45 (°C)
